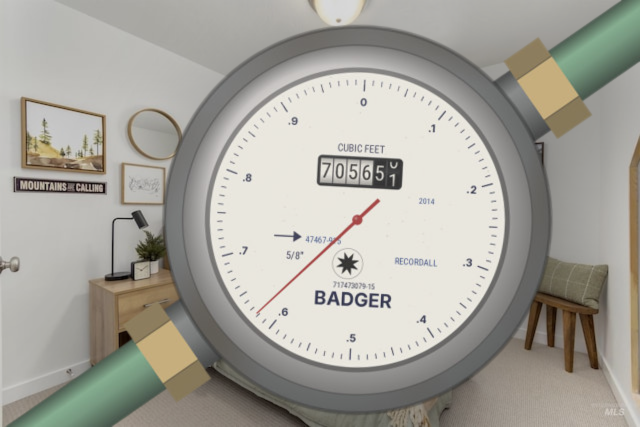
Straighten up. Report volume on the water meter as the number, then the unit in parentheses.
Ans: 705650.62 (ft³)
